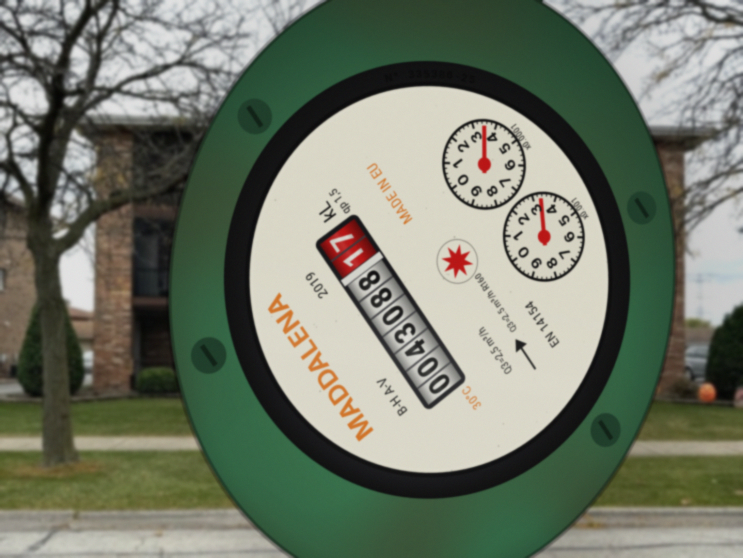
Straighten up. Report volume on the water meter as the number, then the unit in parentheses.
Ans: 43088.1733 (kL)
